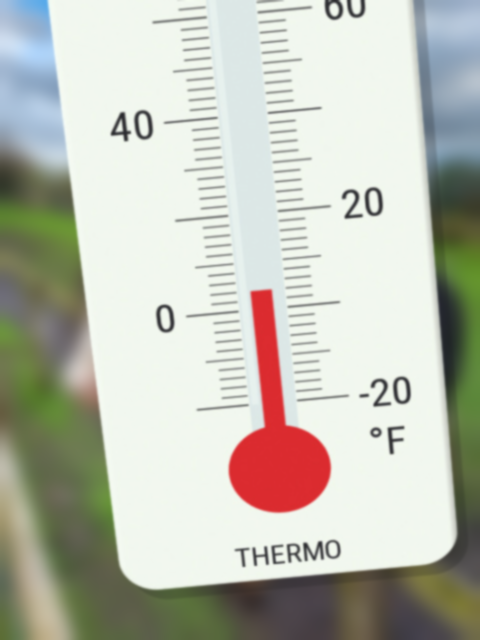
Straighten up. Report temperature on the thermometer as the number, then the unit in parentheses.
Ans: 4 (°F)
